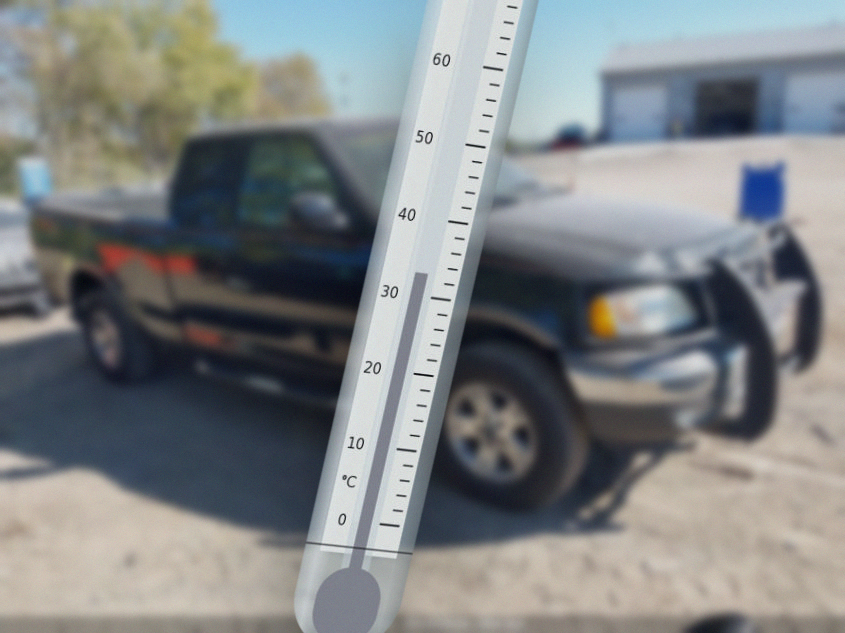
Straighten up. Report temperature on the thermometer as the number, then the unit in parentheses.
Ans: 33 (°C)
